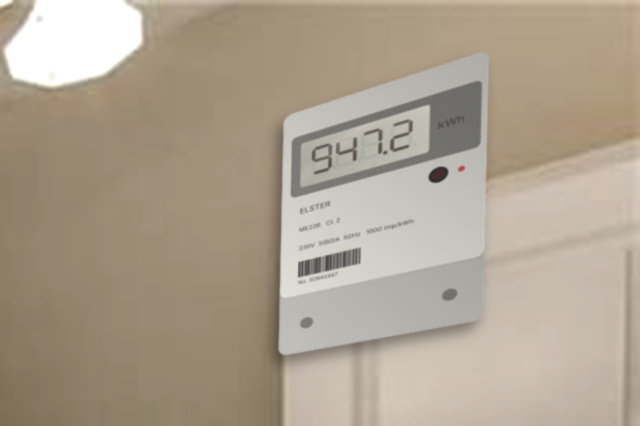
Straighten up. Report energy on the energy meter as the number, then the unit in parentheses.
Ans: 947.2 (kWh)
